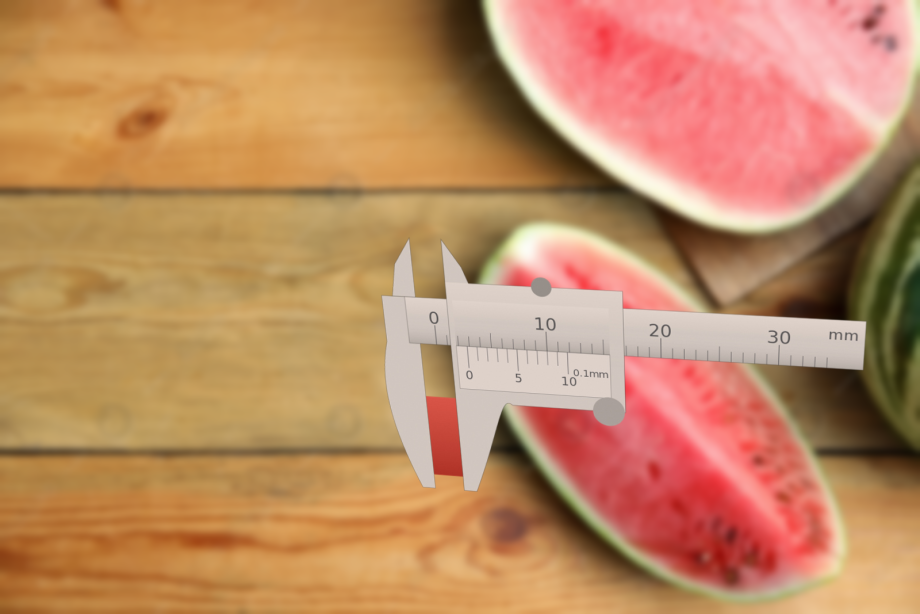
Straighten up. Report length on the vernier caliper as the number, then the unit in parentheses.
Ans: 2.8 (mm)
